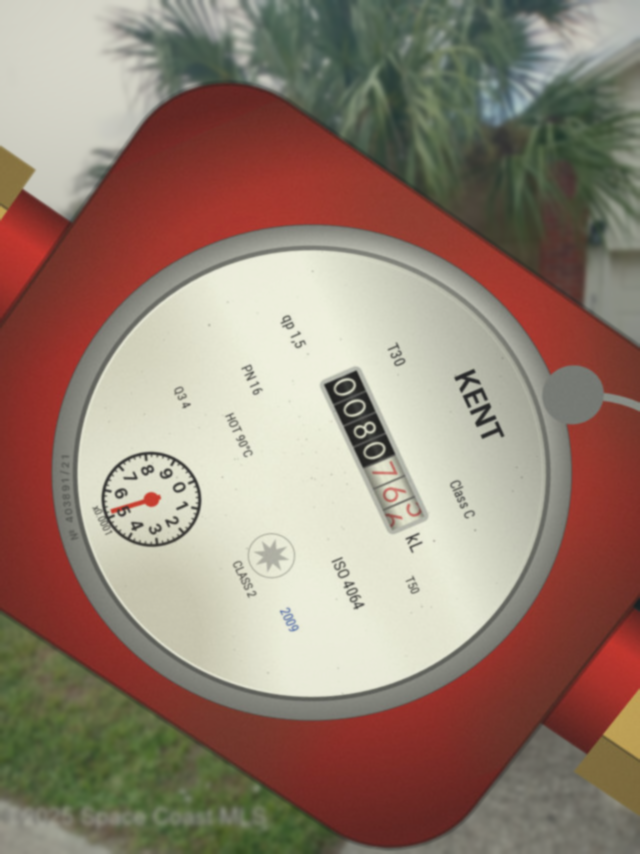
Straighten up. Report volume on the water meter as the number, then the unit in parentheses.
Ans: 80.7655 (kL)
